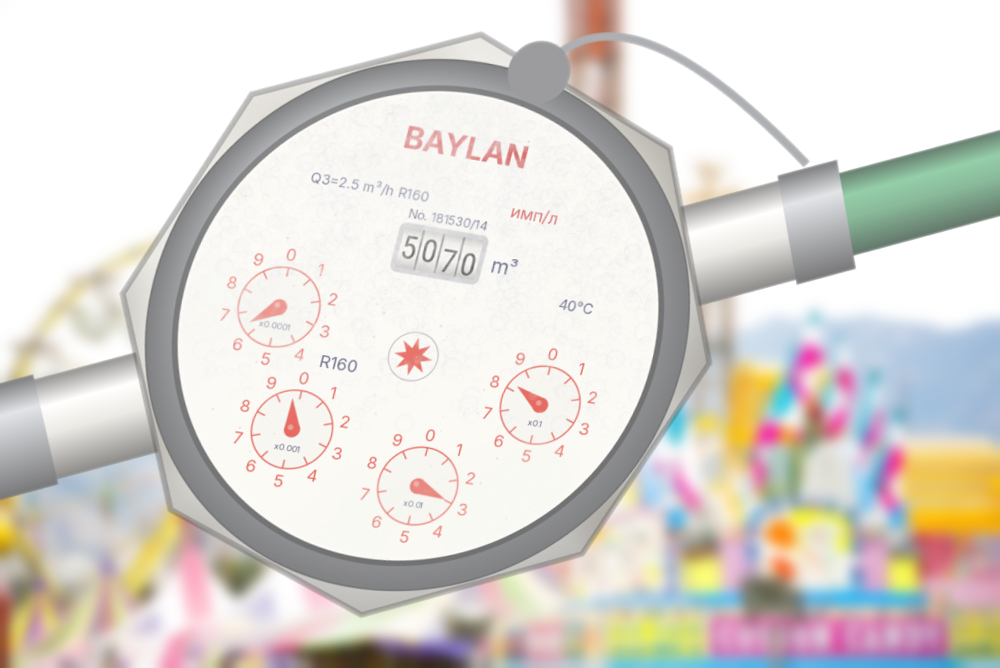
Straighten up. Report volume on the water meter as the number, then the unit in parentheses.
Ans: 5069.8296 (m³)
